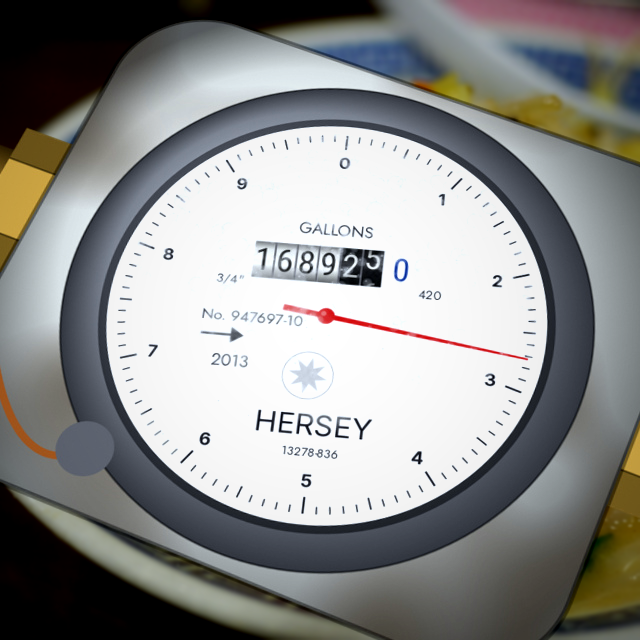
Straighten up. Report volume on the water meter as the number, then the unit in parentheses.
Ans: 1689252.7 (gal)
